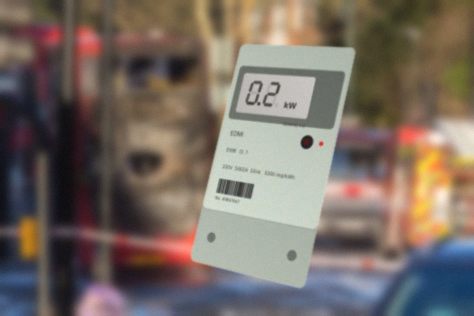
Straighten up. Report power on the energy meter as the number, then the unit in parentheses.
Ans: 0.2 (kW)
